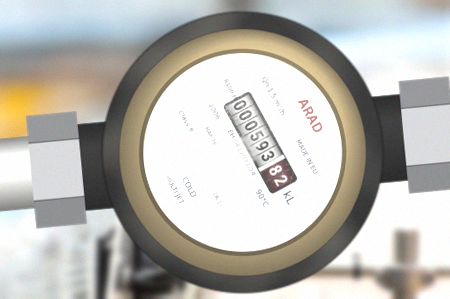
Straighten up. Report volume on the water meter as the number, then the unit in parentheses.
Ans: 593.82 (kL)
